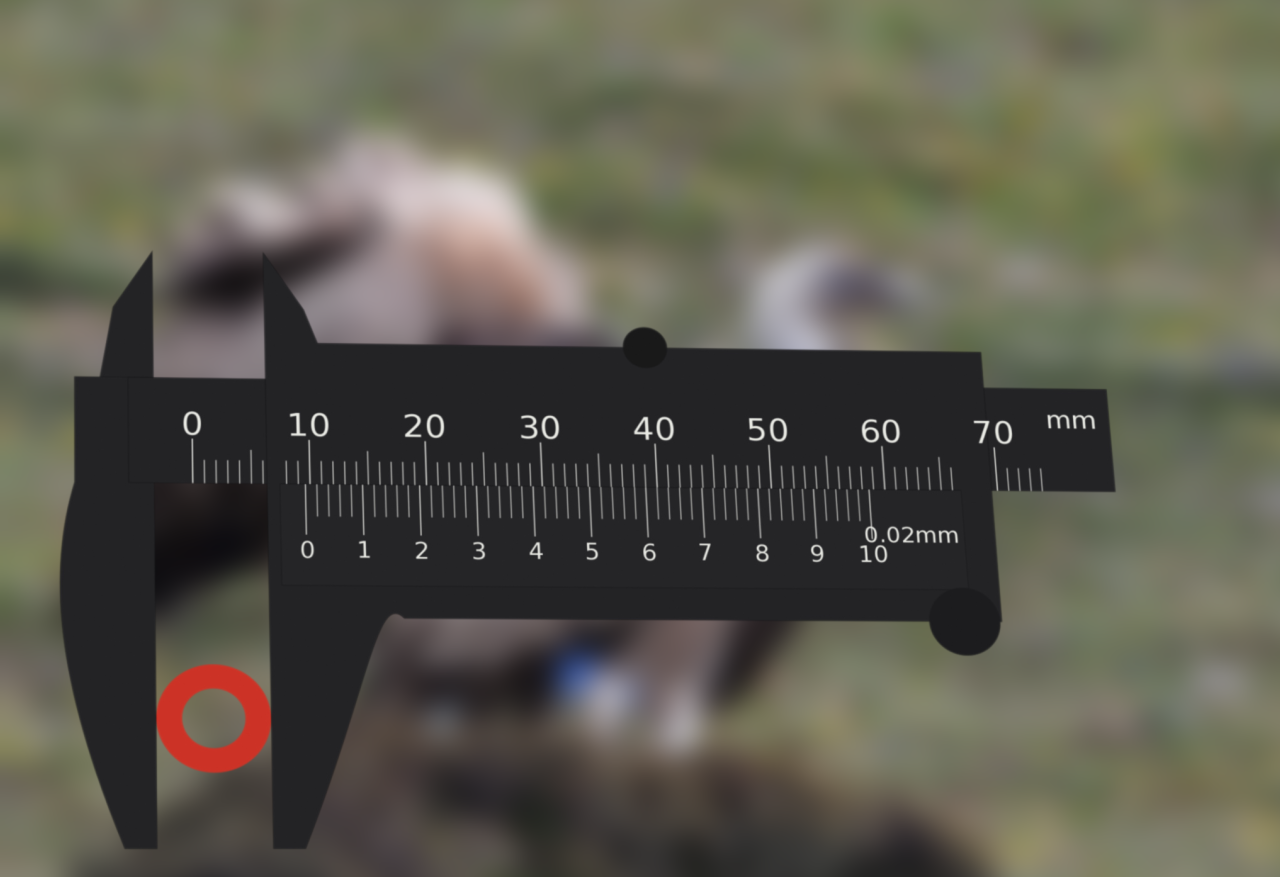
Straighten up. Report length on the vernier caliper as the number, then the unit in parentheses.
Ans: 9.6 (mm)
